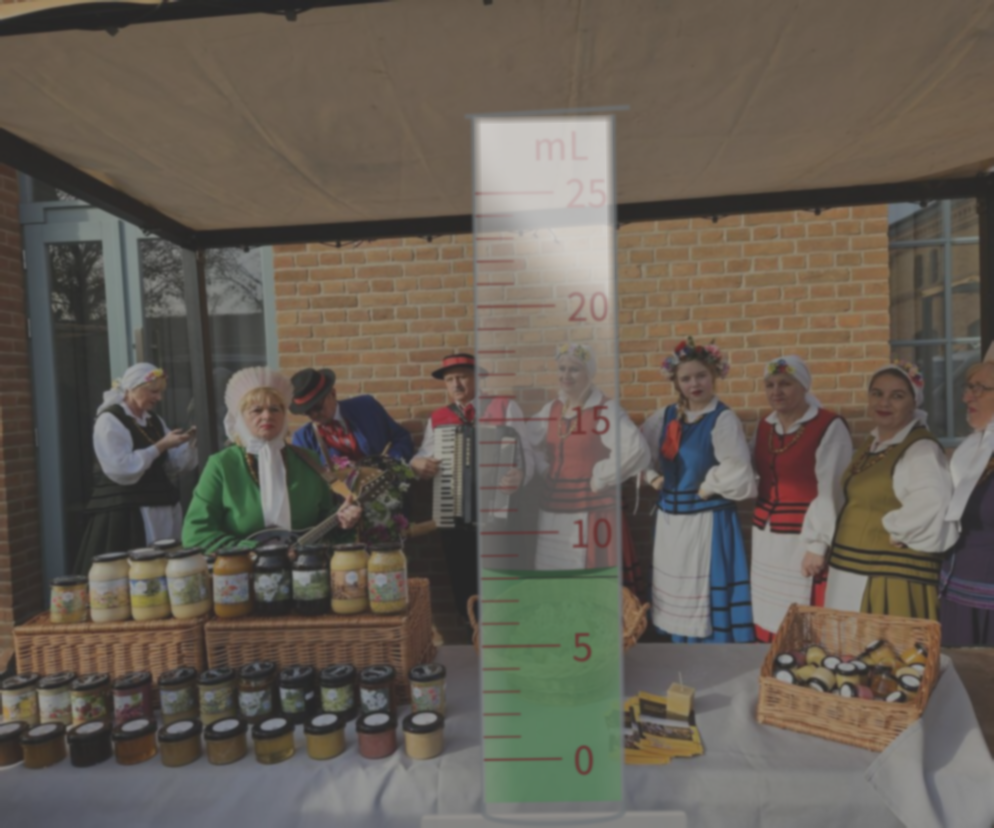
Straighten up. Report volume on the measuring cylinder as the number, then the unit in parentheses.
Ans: 8 (mL)
